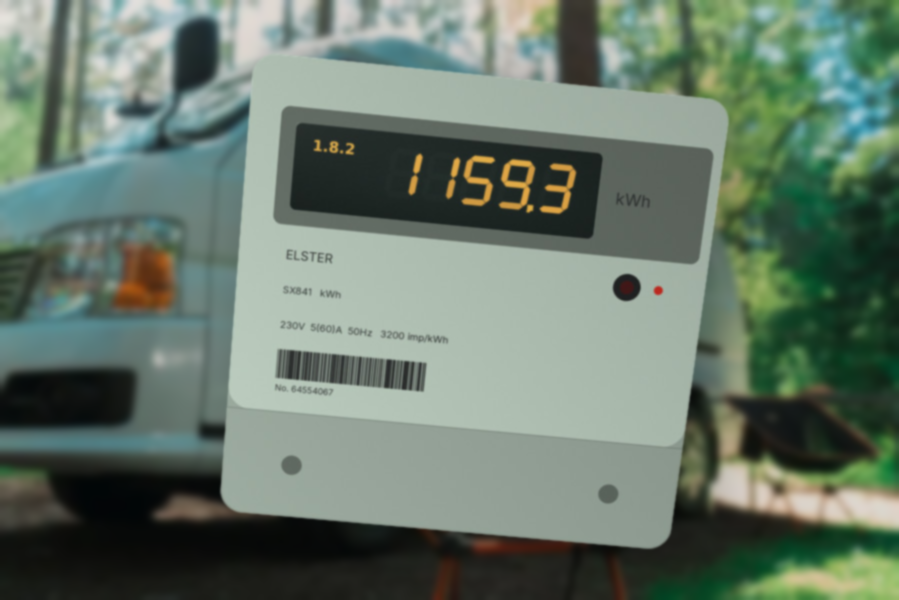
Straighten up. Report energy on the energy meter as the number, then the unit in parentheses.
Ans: 1159.3 (kWh)
